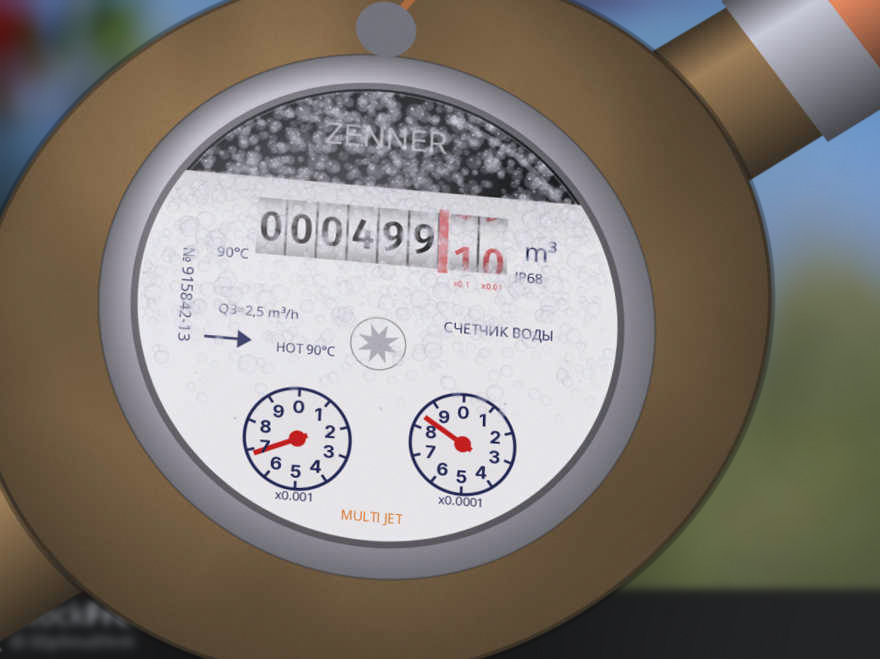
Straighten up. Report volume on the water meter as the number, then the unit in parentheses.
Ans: 499.0968 (m³)
